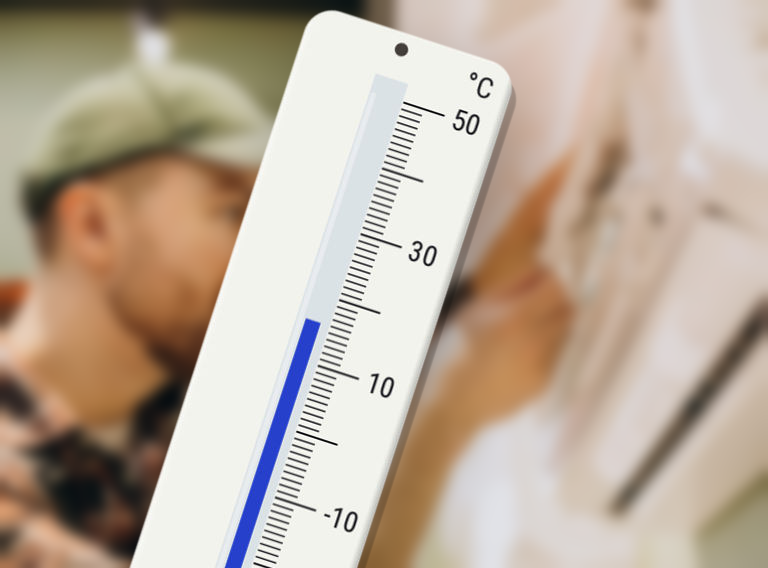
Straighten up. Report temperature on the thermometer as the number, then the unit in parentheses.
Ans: 16 (°C)
